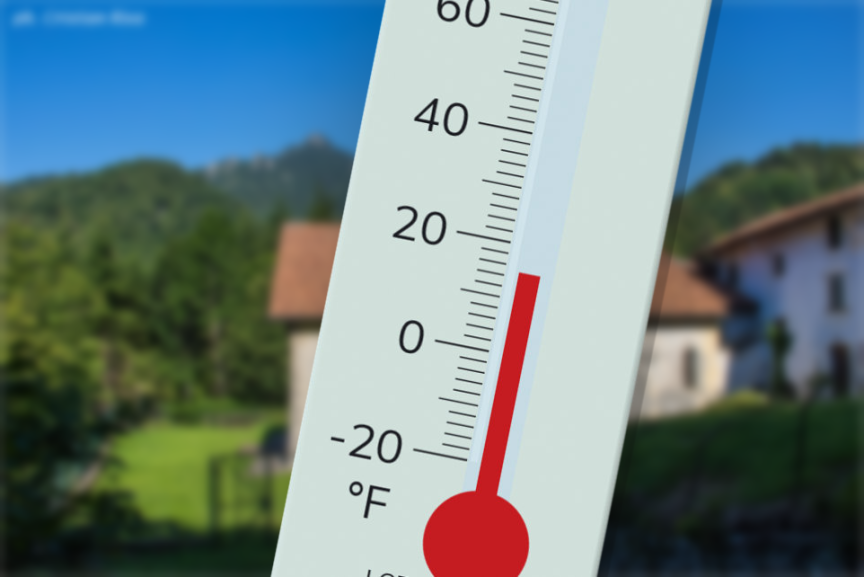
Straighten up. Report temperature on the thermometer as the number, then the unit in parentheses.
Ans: 15 (°F)
